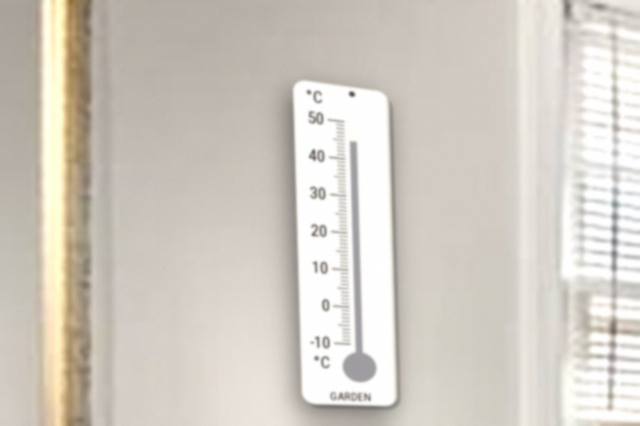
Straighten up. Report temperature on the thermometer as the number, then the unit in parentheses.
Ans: 45 (°C)
